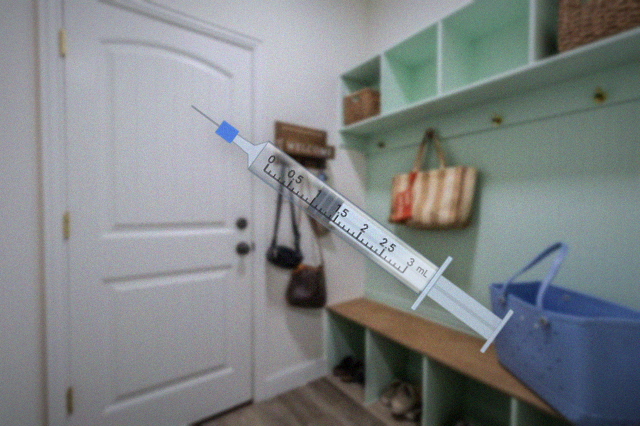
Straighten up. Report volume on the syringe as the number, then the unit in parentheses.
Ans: 1 (mL)
